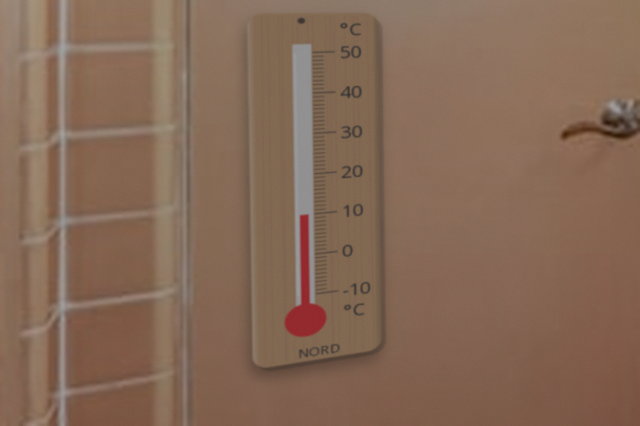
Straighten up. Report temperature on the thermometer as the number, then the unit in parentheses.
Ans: 10 (°C)
